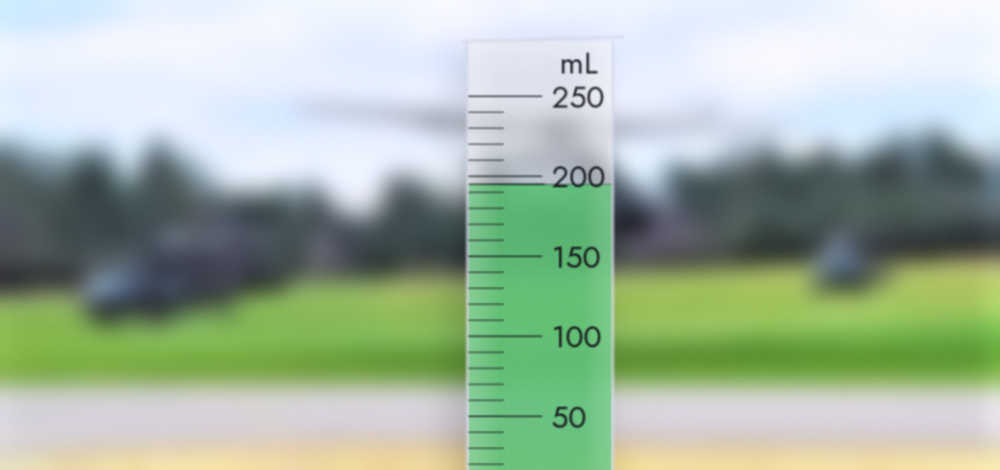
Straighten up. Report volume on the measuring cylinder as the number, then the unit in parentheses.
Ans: 195 (mL)
